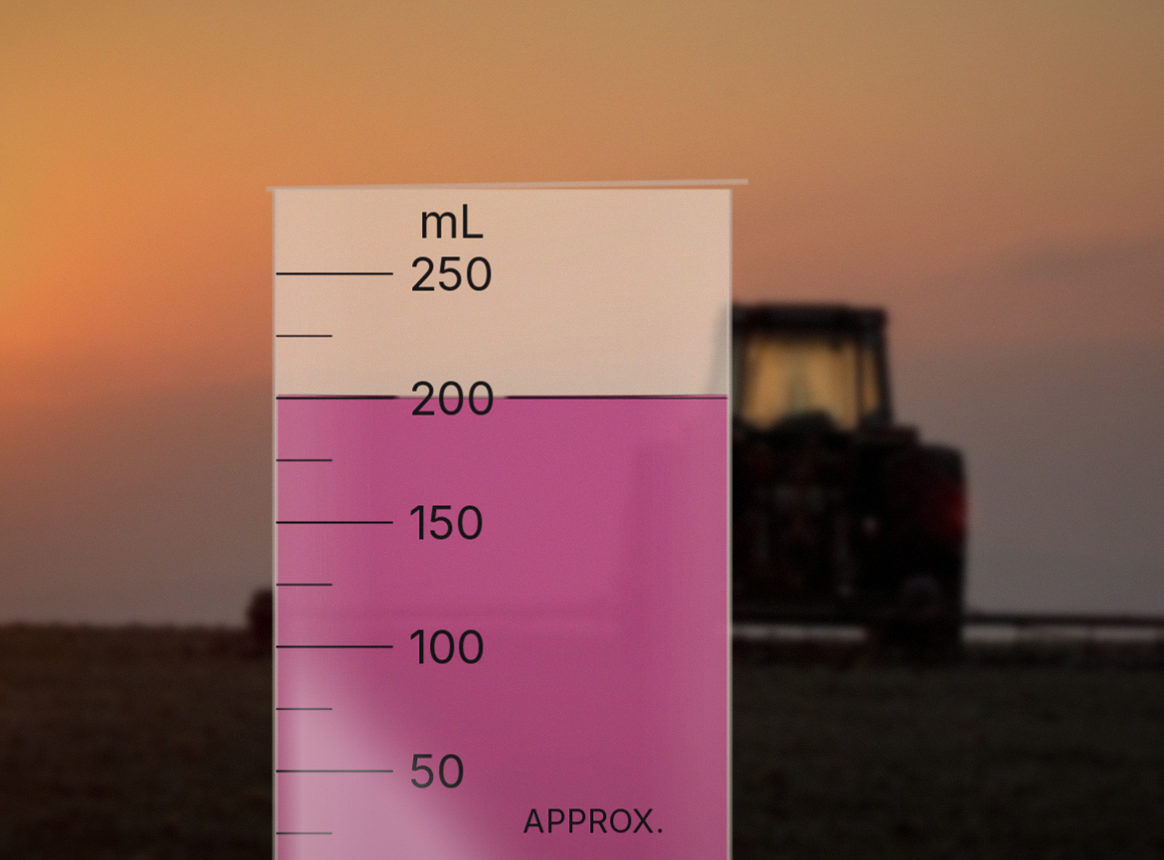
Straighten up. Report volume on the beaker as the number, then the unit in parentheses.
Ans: 200 (mL)
